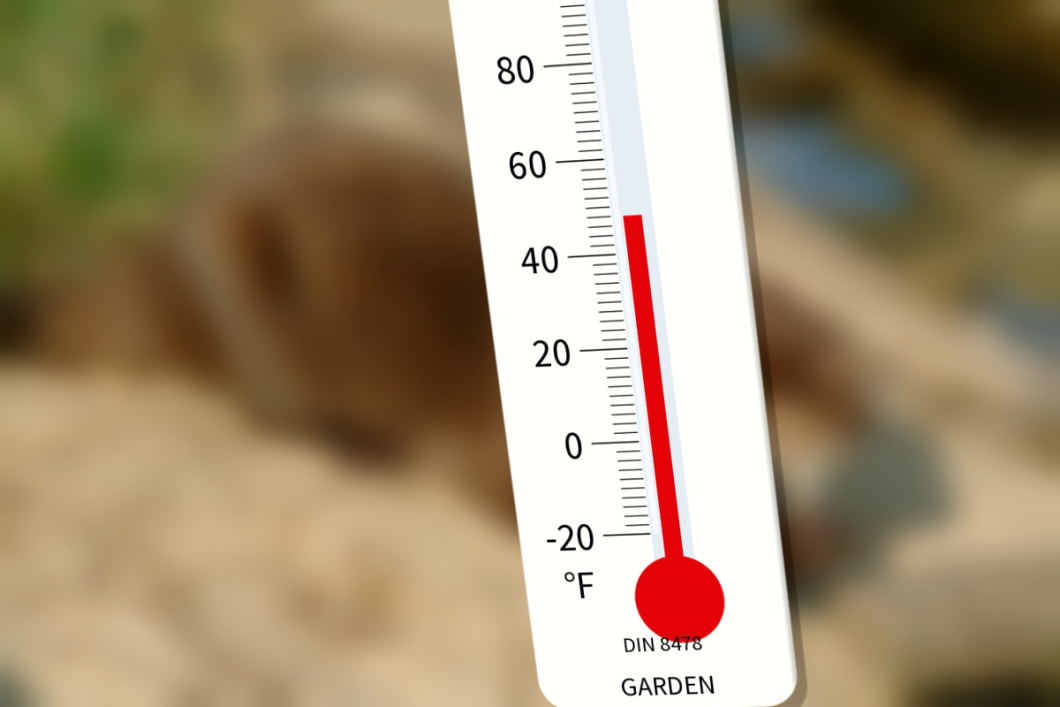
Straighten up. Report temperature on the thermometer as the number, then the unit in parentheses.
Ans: 48 (°F)
